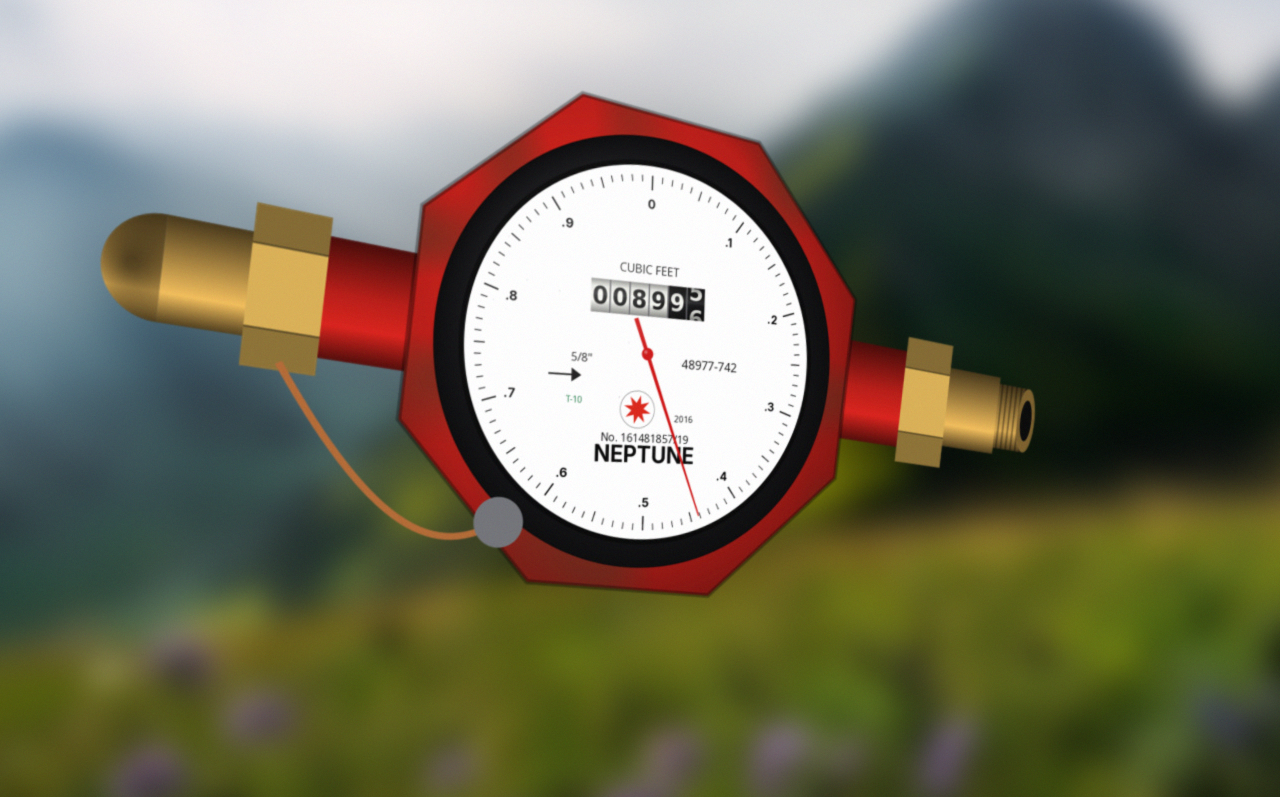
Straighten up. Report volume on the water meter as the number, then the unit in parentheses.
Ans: 8995.44 (ft³)
